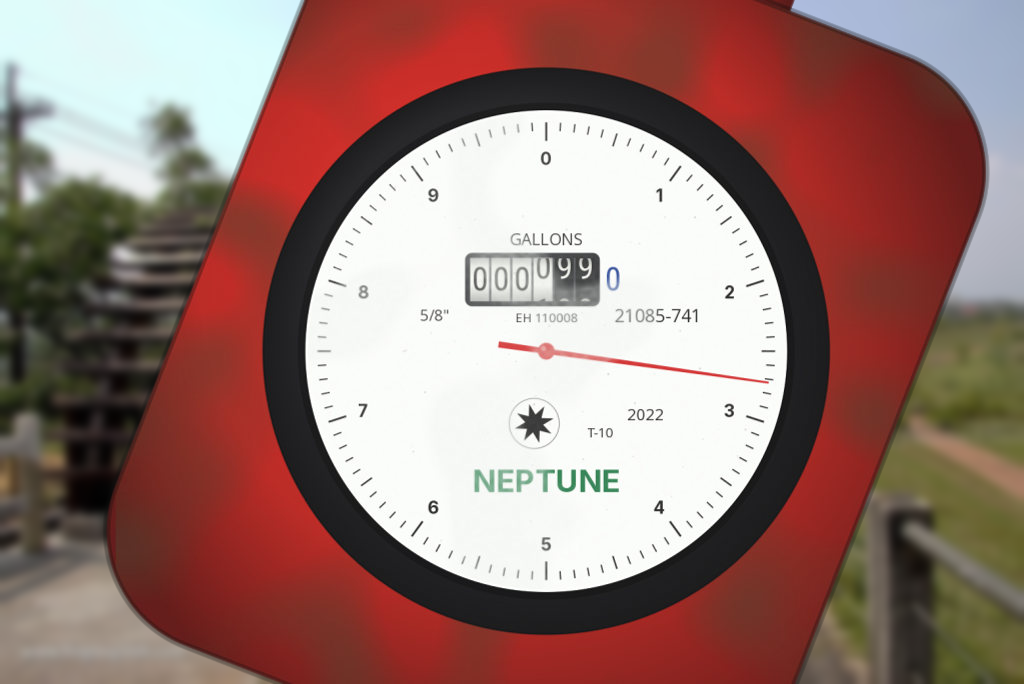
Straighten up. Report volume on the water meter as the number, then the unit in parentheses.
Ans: 992.7 (gal)
